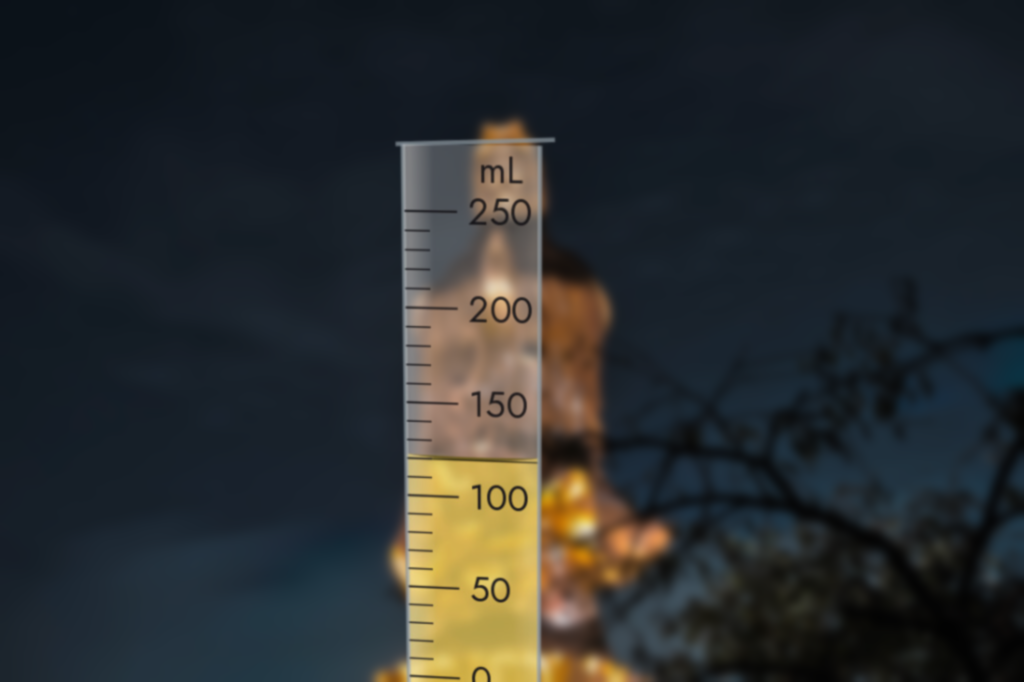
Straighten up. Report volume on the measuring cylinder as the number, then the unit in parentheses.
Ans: 120 (mL)
